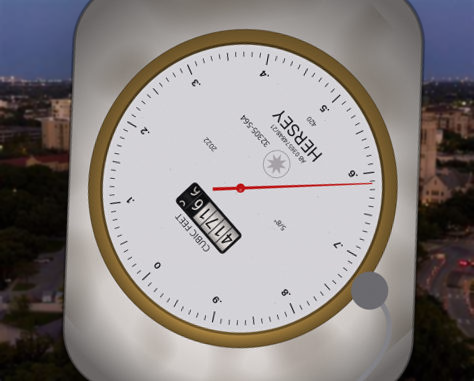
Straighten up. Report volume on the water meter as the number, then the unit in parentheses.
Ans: 417165.61 (ft³)
